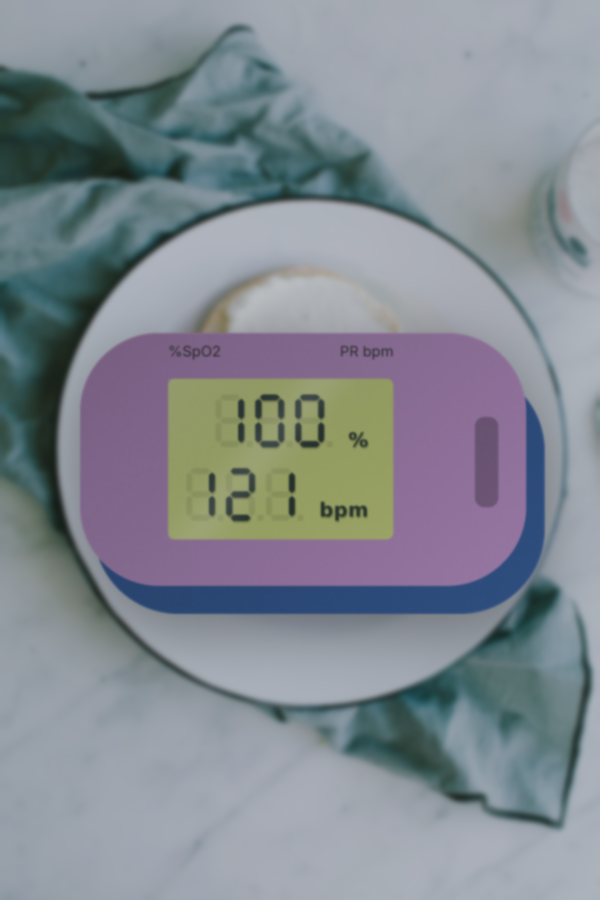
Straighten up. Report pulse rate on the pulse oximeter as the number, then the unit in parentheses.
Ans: 121 (bpm)
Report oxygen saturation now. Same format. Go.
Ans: 100 (%)
